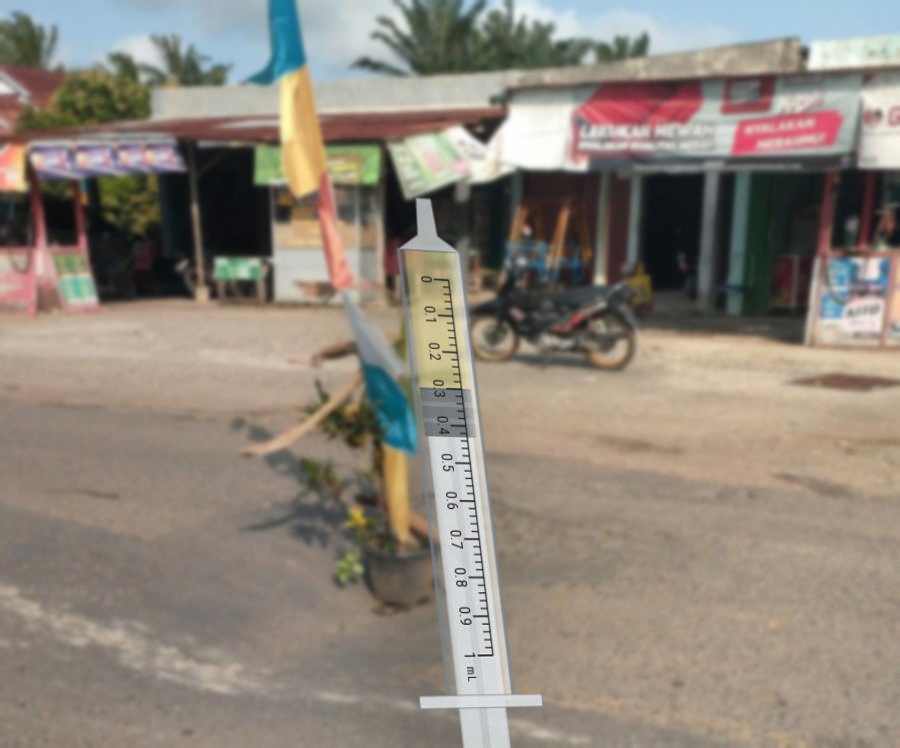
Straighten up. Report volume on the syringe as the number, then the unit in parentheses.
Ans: 0.3 (mL)
